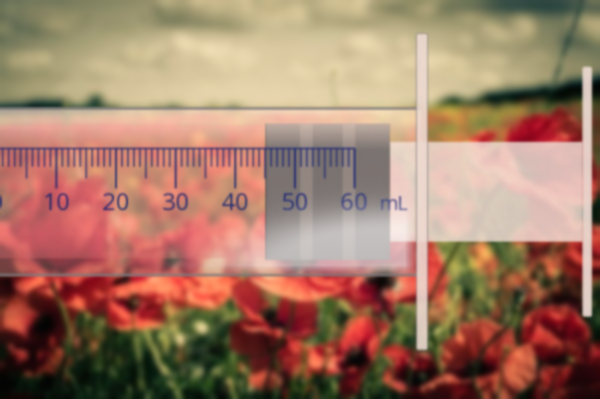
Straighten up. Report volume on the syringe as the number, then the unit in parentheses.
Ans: 45 (mL)
